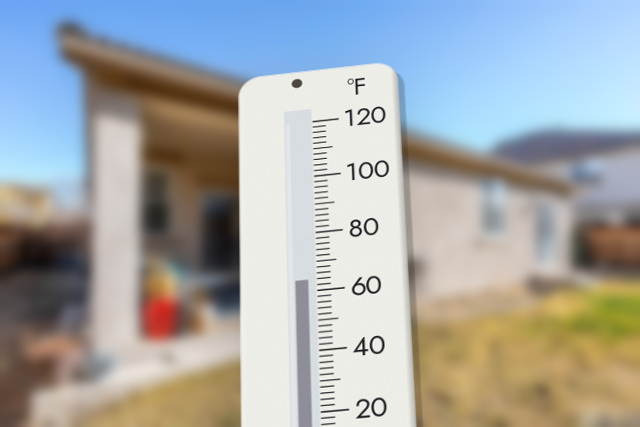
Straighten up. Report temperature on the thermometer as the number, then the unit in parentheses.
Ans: 64 (°F)
